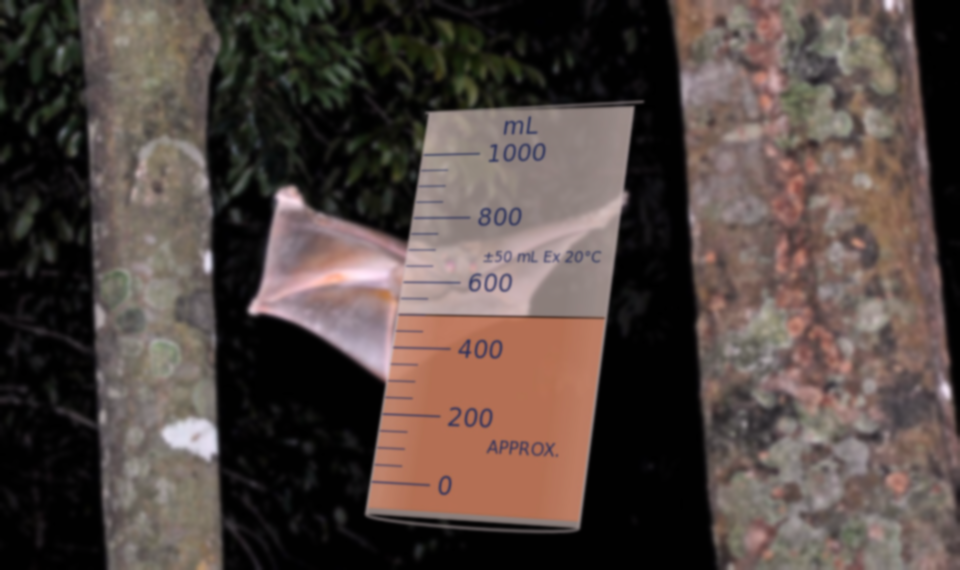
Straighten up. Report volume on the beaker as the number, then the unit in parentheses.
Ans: 500 (mL)
